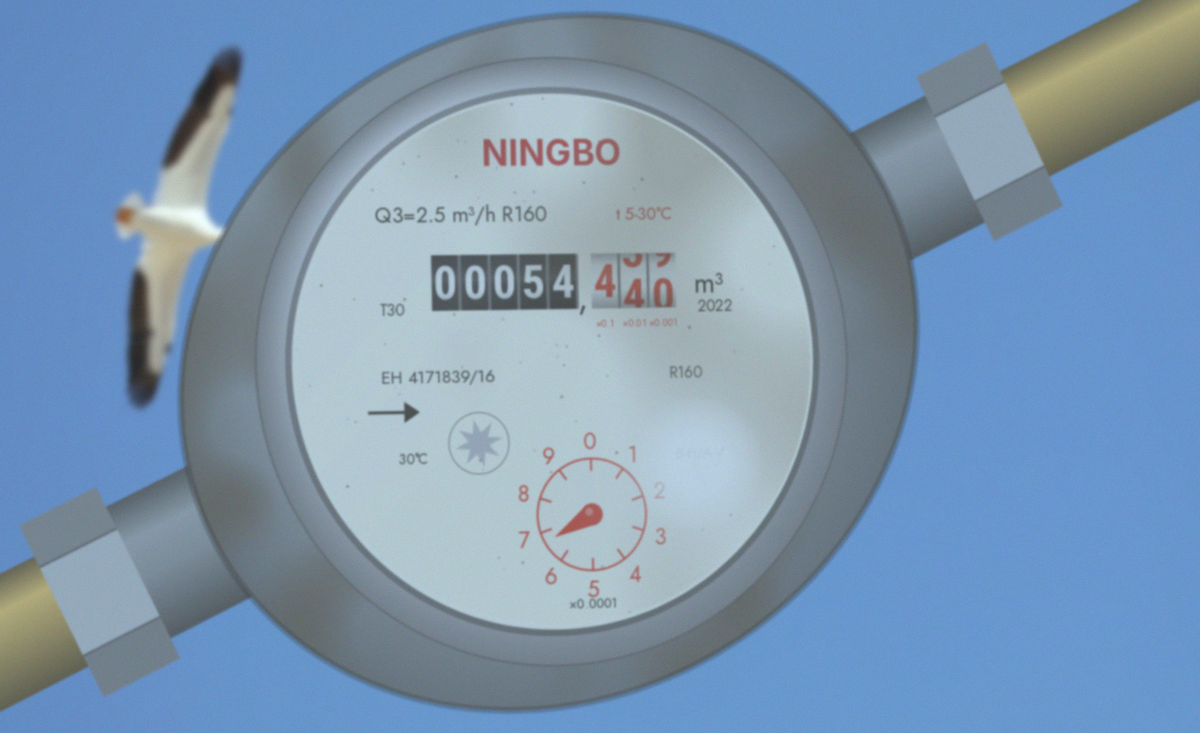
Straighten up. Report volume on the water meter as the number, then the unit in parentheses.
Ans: 54.4396 (m³)
